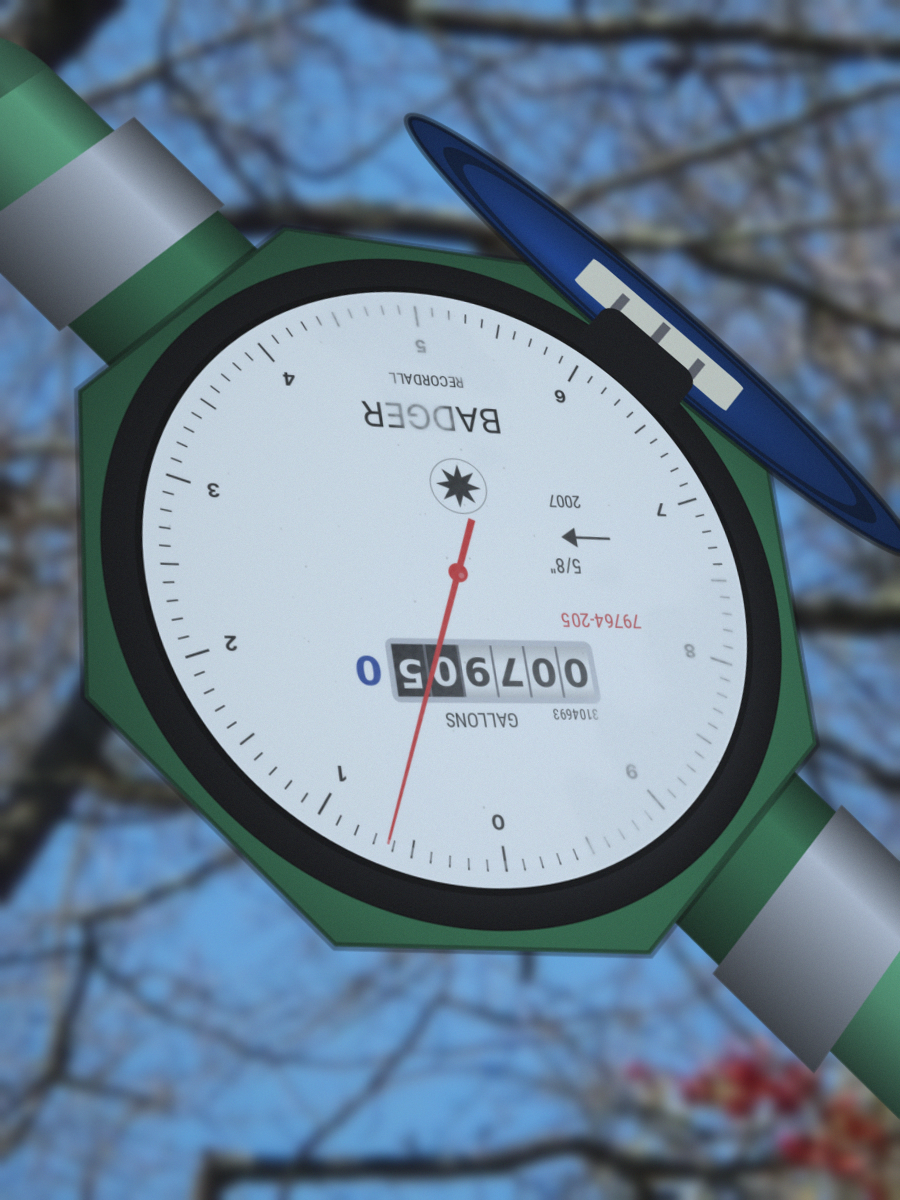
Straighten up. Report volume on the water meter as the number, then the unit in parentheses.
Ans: 79050.6 (gal)
